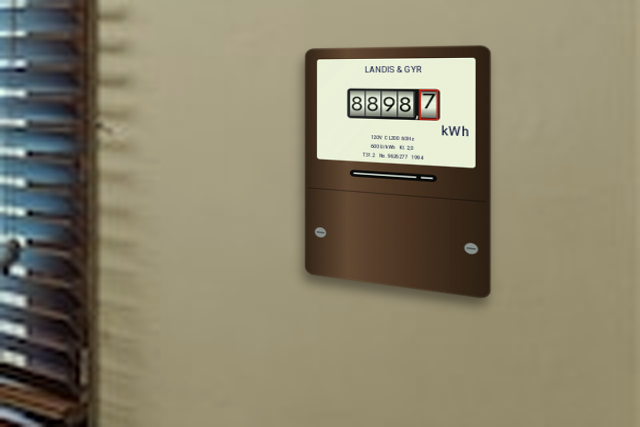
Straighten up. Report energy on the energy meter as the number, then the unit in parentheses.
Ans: 8898.7 (kWh)
